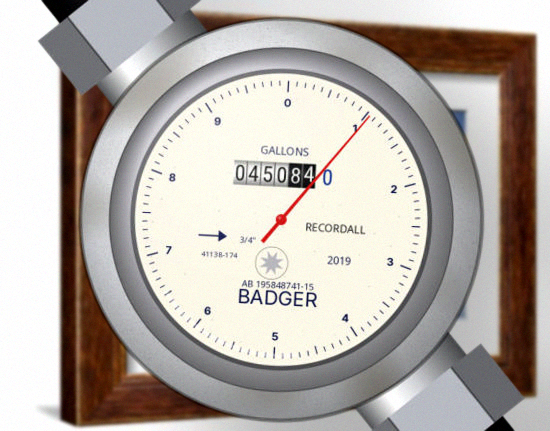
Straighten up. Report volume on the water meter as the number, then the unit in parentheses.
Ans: 450841.0 (gal)
